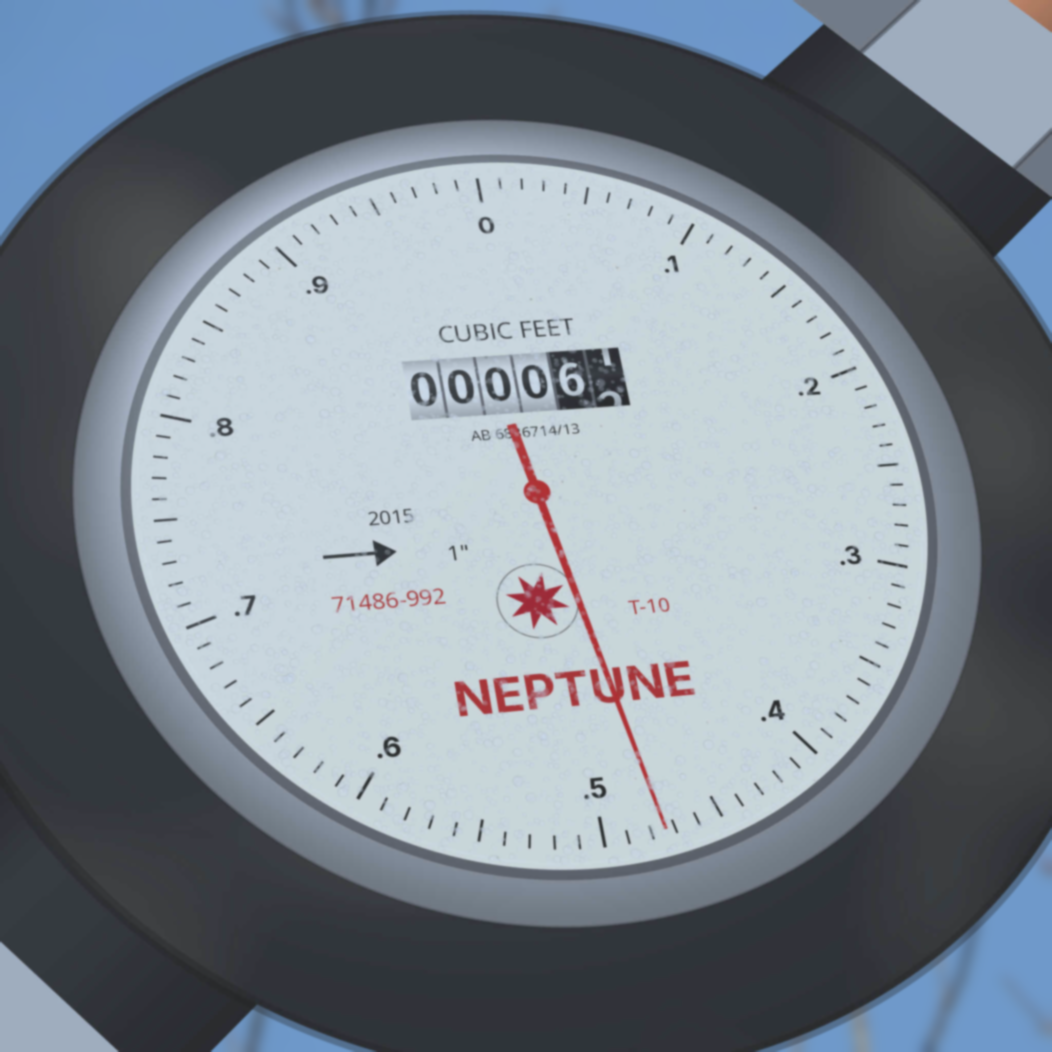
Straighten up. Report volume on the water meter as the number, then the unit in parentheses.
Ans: 61.47 (ft³)
